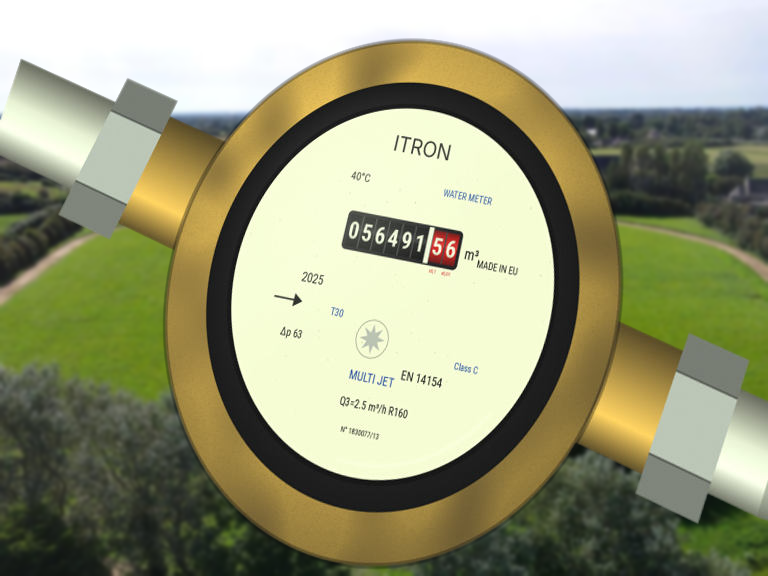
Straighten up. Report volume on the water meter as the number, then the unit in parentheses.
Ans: 56491.56 (m³)
